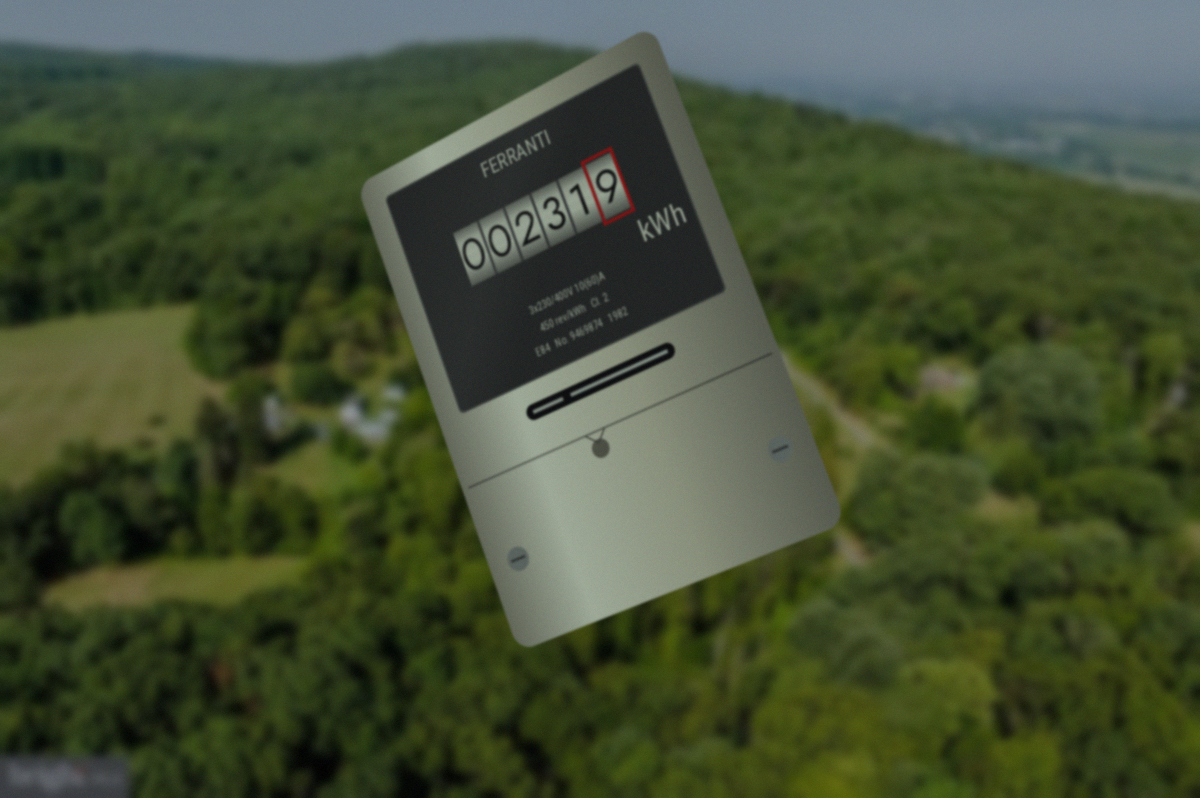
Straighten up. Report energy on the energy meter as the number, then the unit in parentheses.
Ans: 231.9 (kWh)
